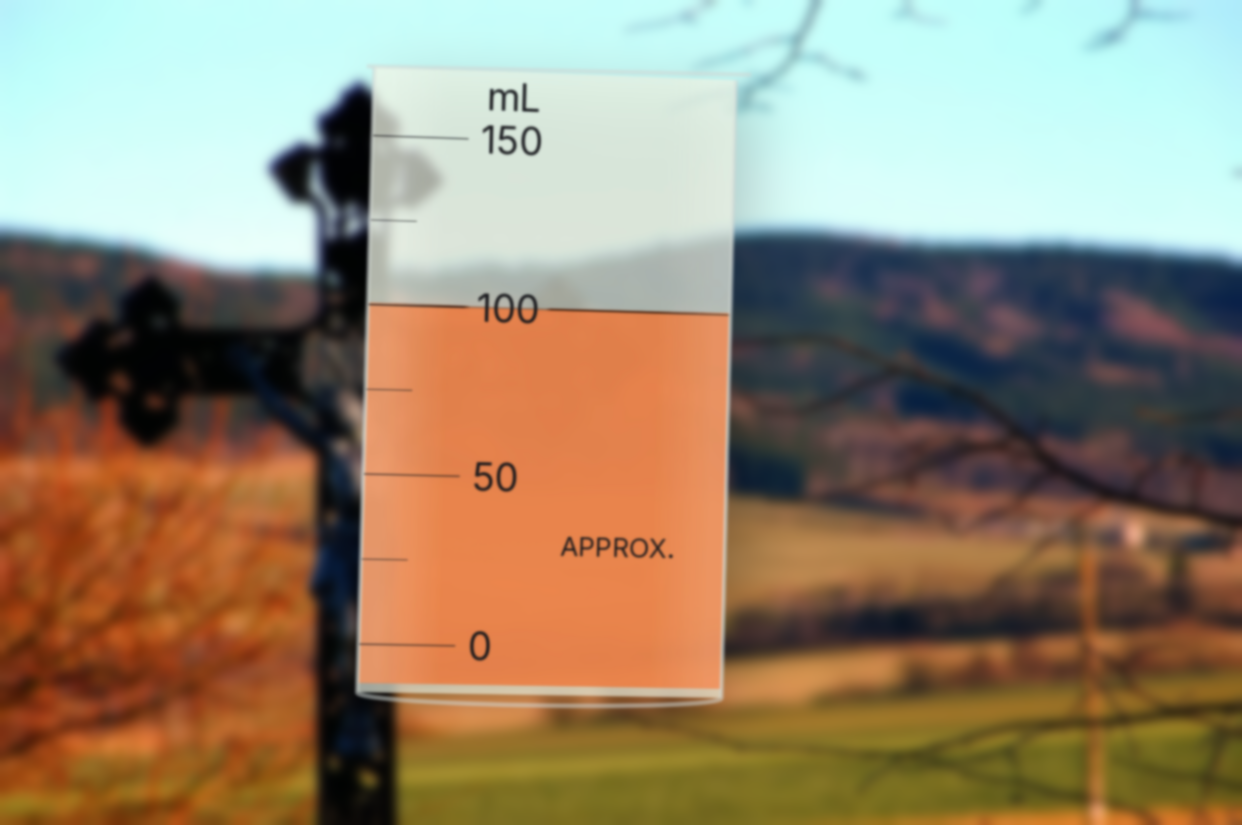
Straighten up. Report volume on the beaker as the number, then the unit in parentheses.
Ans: 100 (mL)
